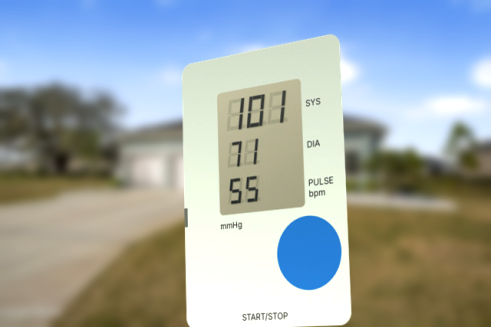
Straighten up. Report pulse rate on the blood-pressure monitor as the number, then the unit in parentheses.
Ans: 55 (bpm)
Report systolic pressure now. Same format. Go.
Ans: 101 (mmHg)
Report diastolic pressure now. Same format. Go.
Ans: 71 (mmHg)
